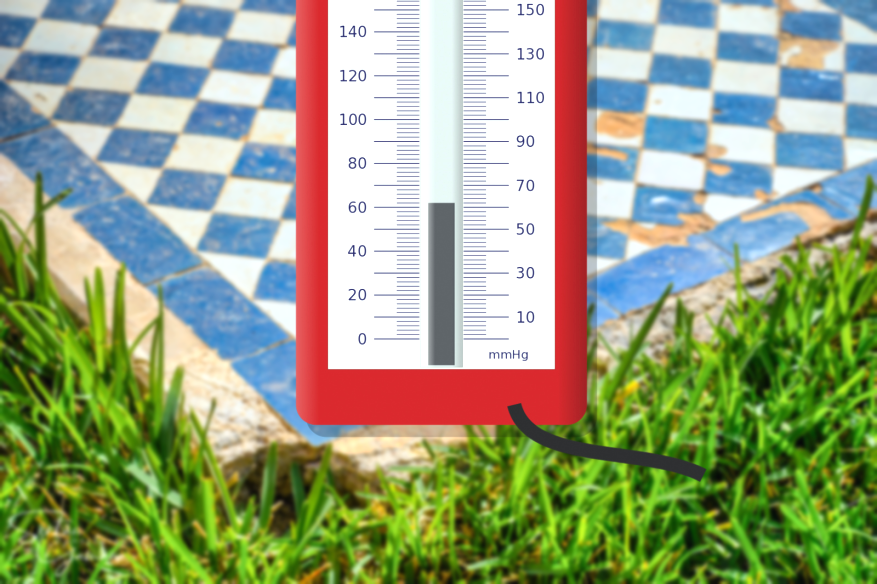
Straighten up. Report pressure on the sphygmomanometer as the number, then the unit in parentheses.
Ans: 62 (mmHg)
